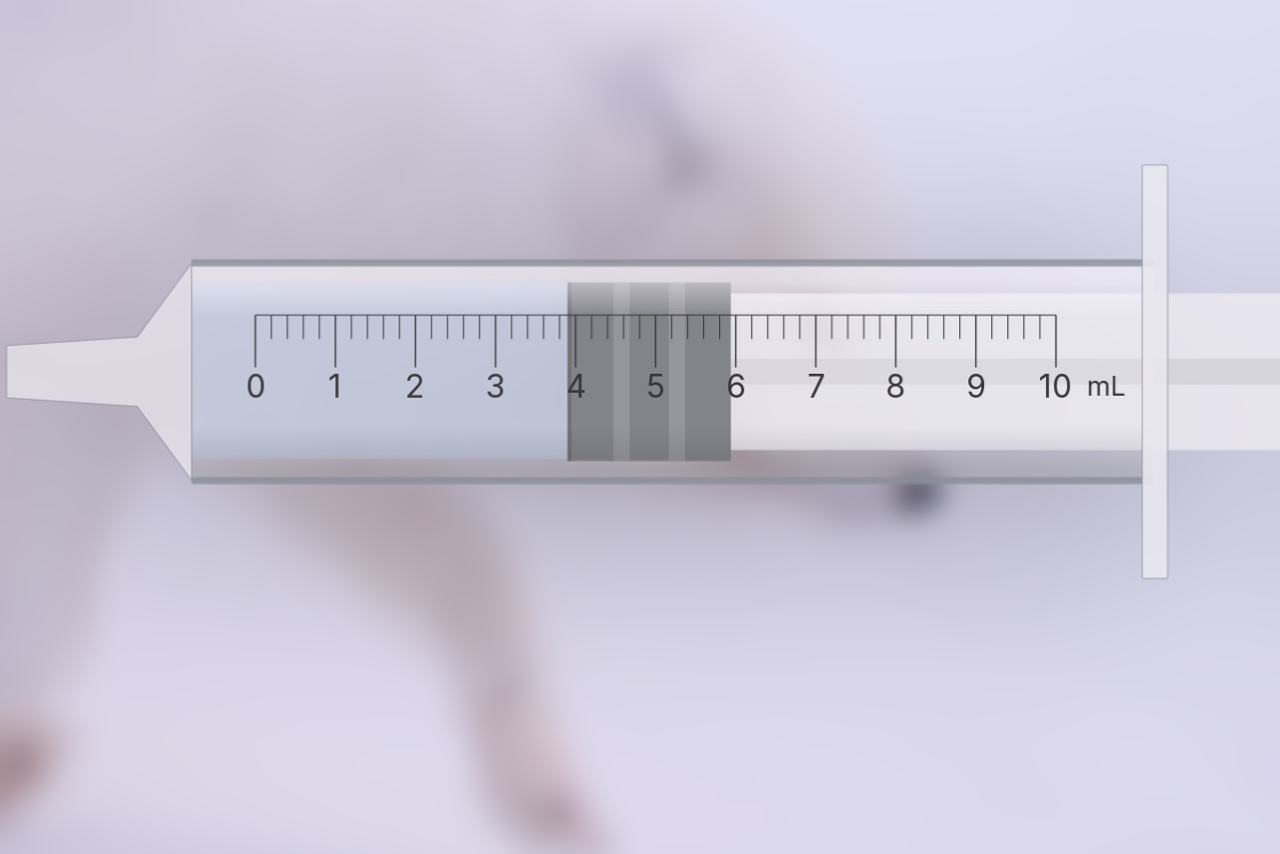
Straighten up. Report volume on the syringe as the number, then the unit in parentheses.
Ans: 3.9 (mL)
